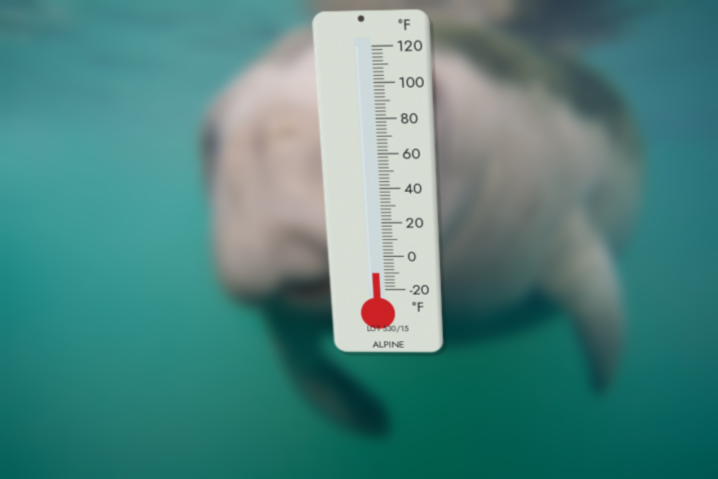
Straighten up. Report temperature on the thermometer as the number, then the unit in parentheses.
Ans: -10 (°F)
